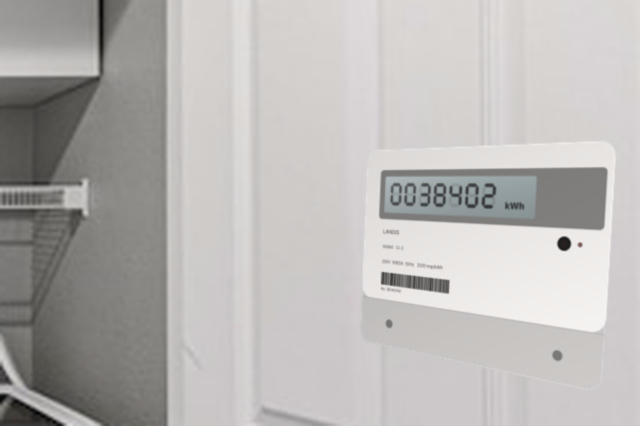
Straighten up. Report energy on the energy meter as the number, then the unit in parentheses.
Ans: 38402 (kWh)
